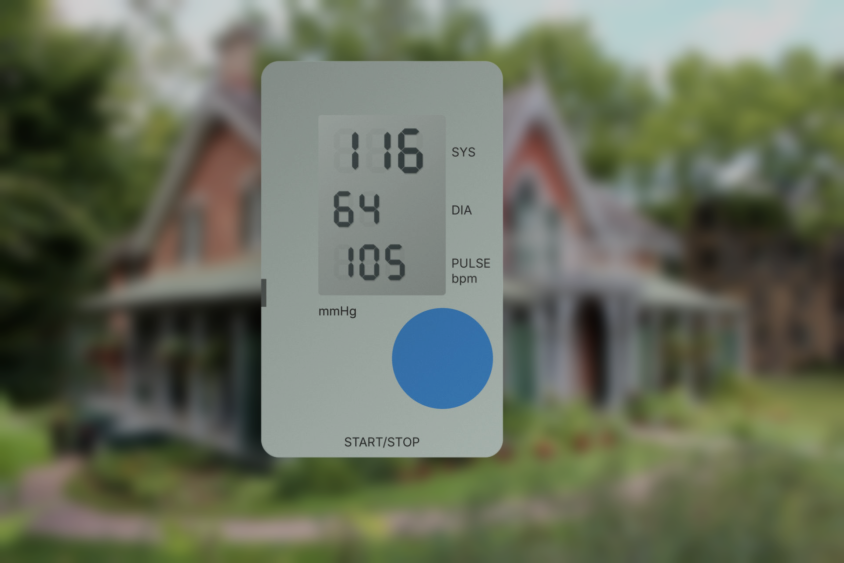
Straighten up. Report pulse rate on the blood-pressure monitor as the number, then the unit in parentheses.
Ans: 105 (bpm)
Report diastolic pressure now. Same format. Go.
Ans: 64 (mmHg)
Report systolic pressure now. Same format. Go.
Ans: 116 (mmHg)
